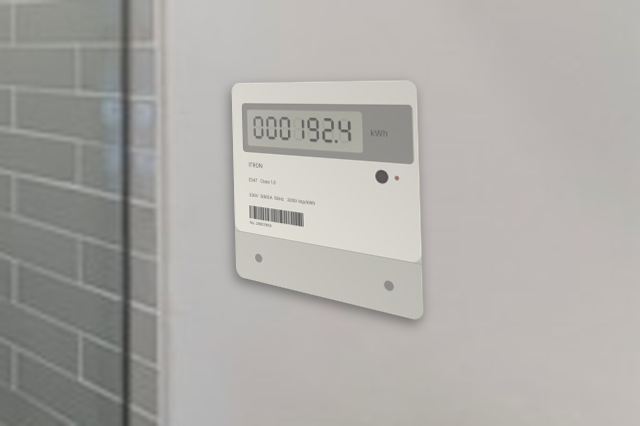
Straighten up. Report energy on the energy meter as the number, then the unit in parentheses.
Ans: 192.4 (kWh)
